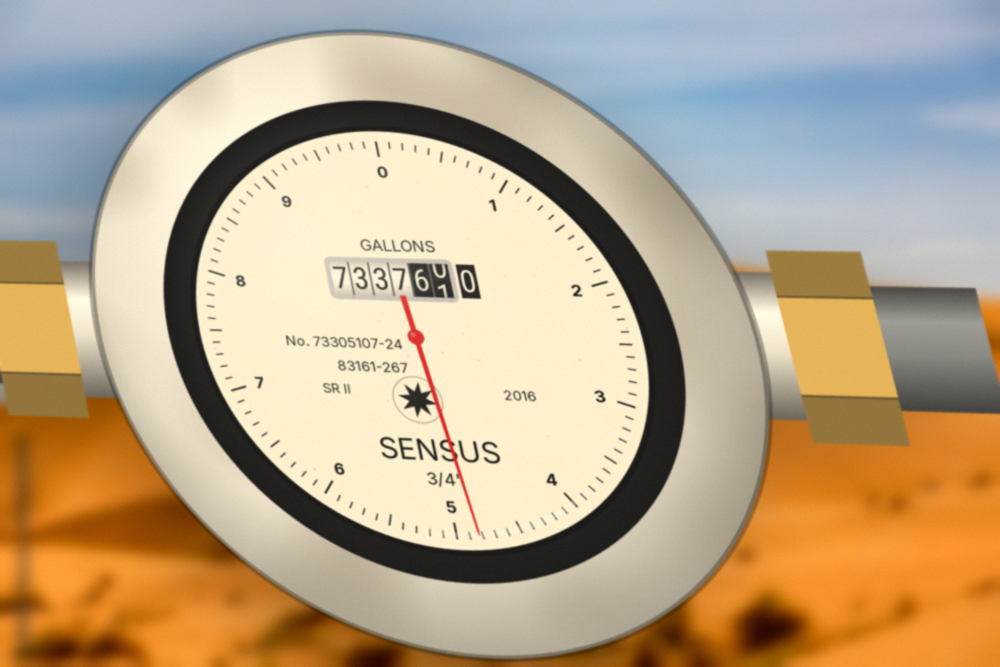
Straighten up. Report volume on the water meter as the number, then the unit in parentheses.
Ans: 7337604.8 (gal)
